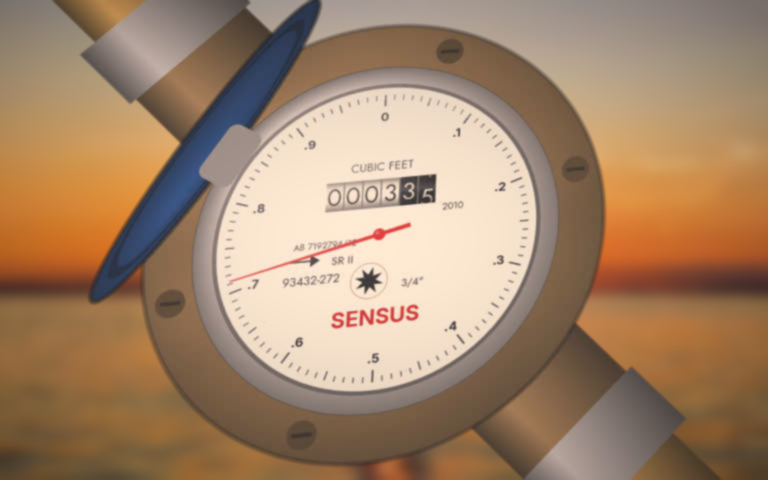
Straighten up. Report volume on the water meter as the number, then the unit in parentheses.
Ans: 334.71 (ft³)
